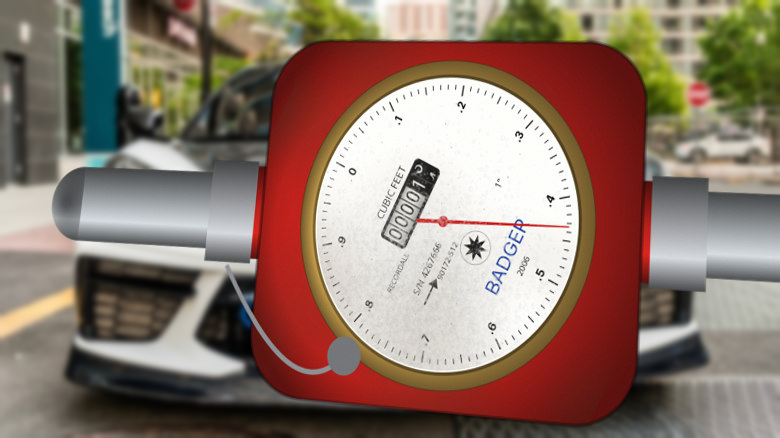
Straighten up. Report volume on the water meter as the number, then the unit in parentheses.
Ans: 13.43 (ft³)
